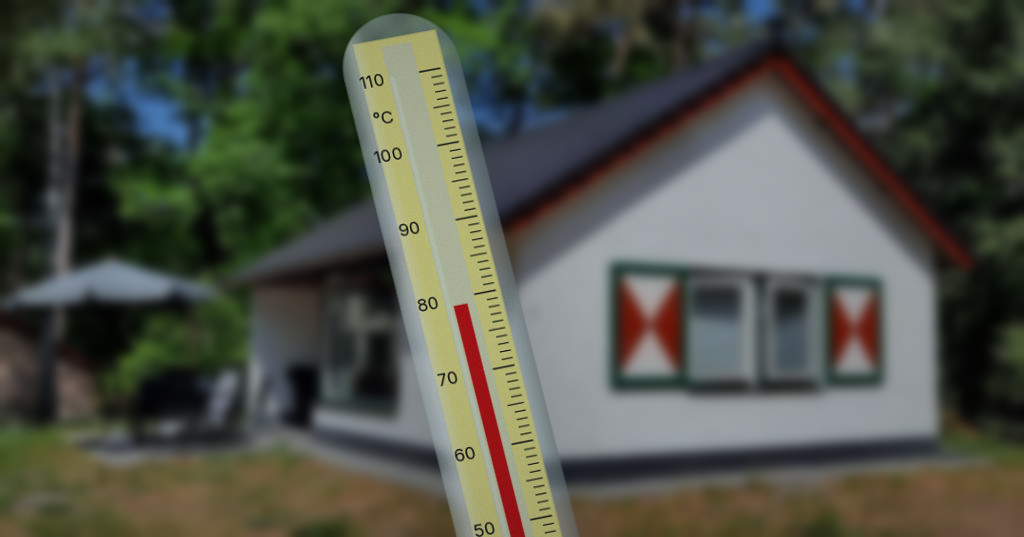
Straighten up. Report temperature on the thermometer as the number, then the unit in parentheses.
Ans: 79 (°C)
